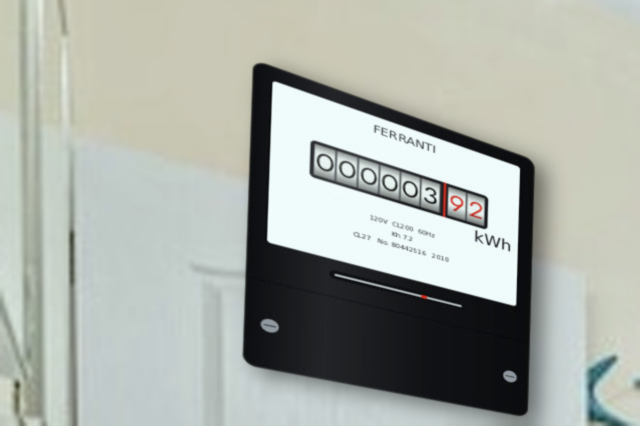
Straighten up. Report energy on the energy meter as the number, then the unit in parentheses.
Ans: 3.92 (kWh)
